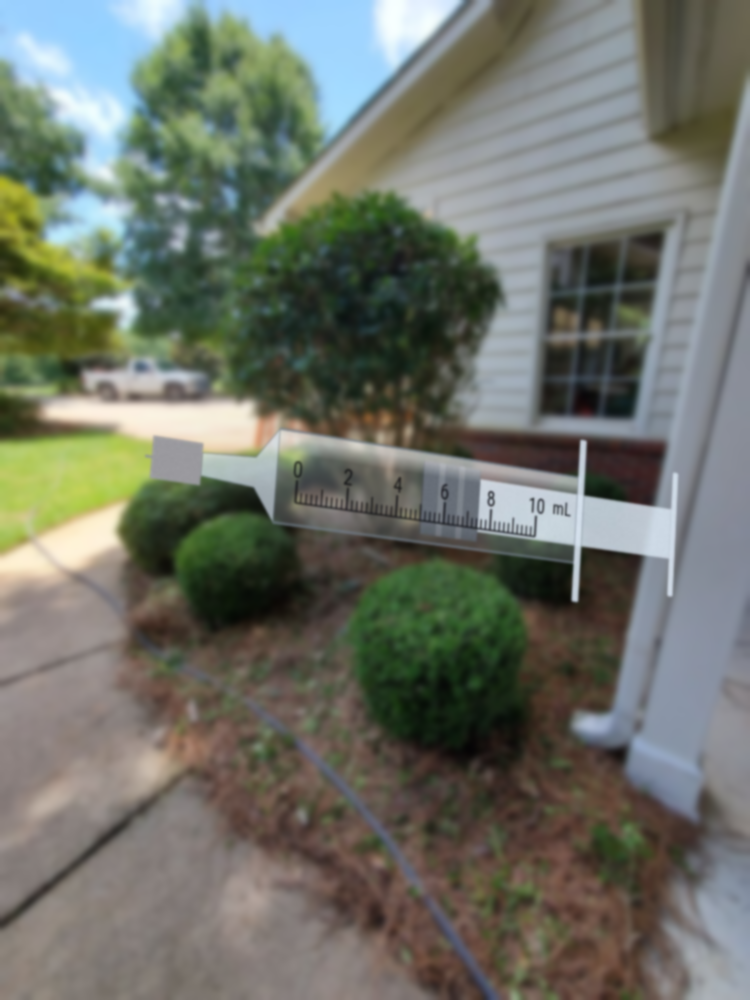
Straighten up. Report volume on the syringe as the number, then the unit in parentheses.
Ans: 5 (mL)
